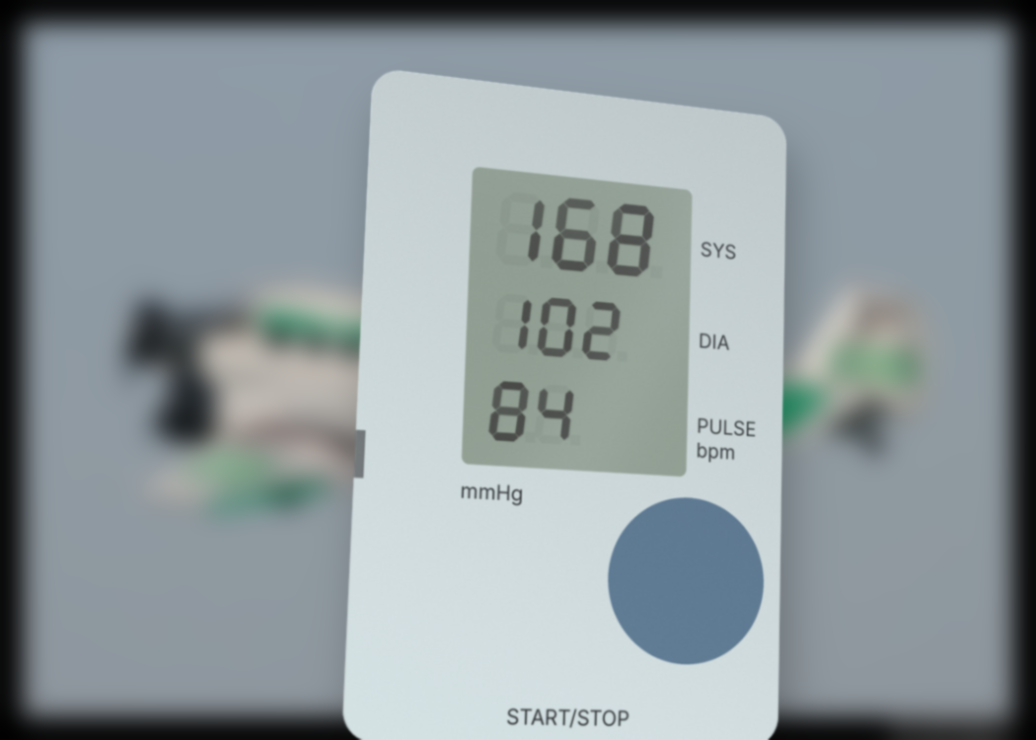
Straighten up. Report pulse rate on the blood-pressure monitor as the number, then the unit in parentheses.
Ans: 84 (bpm)
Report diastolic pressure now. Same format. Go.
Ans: 102 (mmHg)
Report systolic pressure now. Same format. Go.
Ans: 168 (mmHg)
